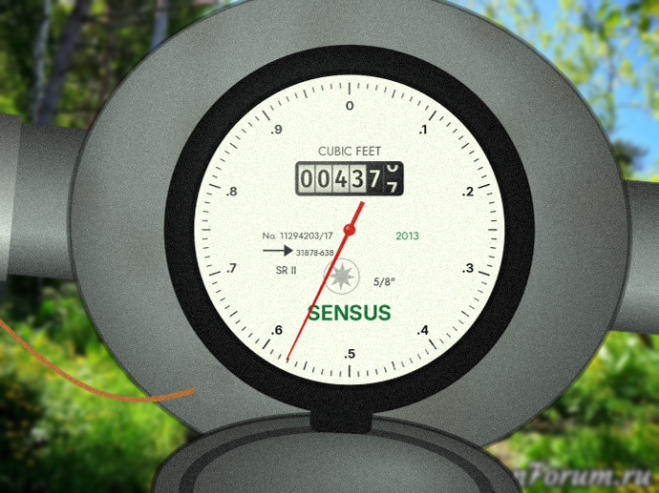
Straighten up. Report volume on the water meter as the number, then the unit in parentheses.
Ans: 4376.57 (ft³)
